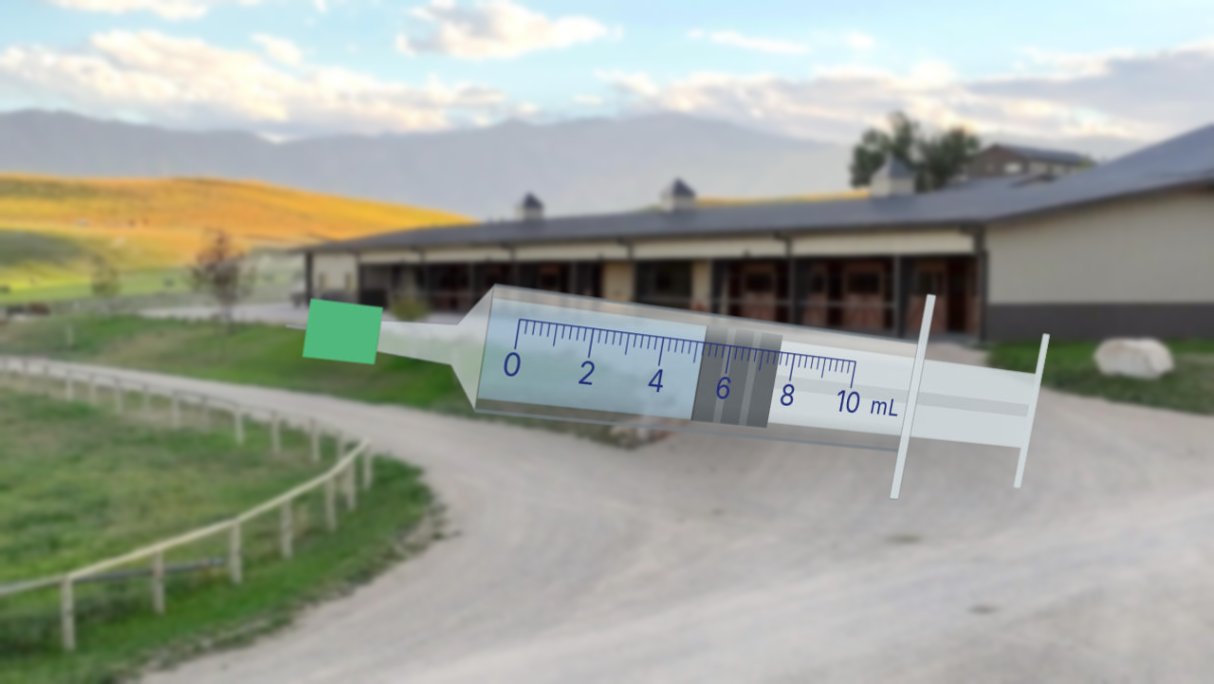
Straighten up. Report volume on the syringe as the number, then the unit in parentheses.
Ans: 5.2 (mL)
